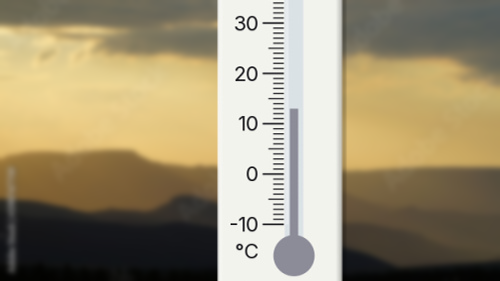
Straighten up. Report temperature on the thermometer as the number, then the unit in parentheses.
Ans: 13 (°C)
